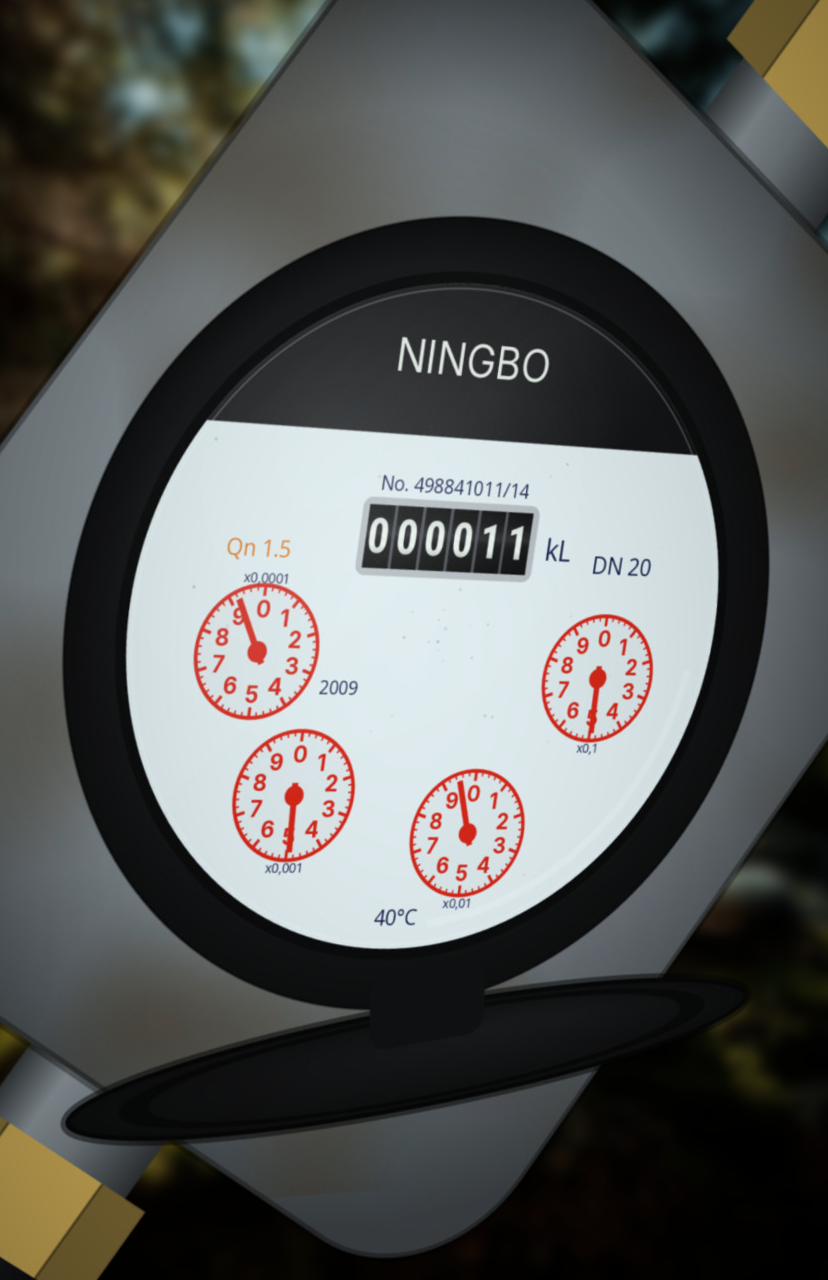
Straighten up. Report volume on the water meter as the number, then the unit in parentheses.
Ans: 11.4949 (kL)
